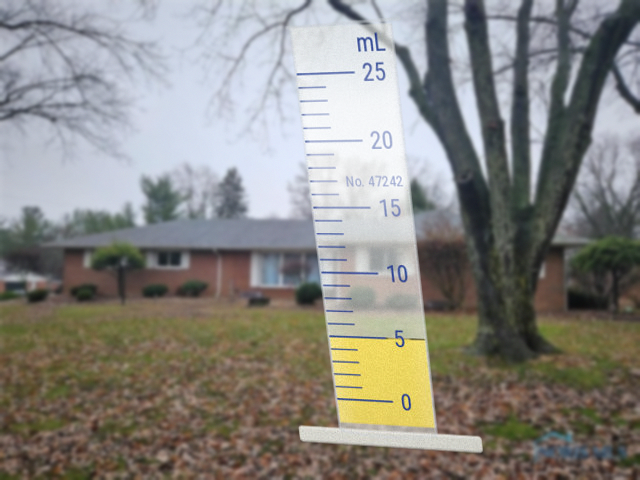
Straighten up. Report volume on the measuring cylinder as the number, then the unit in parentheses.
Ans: 5 (mL)
